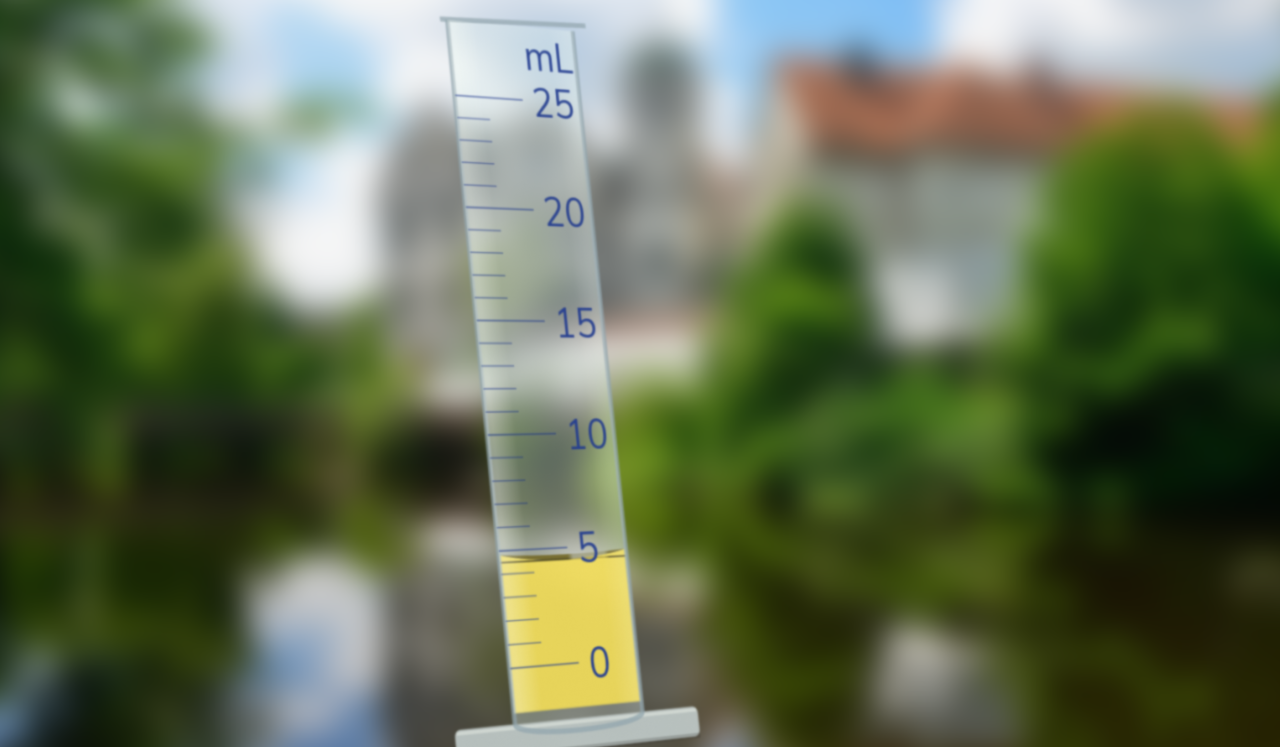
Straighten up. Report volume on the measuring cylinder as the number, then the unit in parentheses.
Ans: 4.5 (mL)
